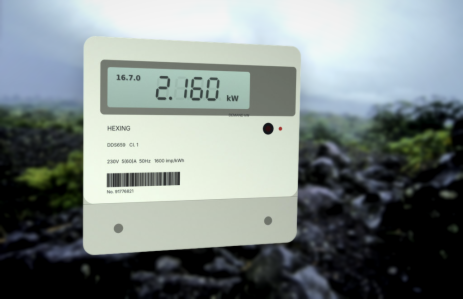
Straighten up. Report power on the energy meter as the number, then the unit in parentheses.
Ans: 2.160 (kW)
